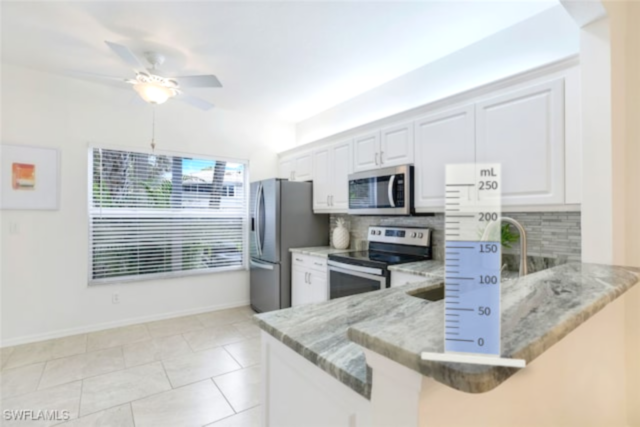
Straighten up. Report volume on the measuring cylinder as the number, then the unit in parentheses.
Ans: 160 (mL)
